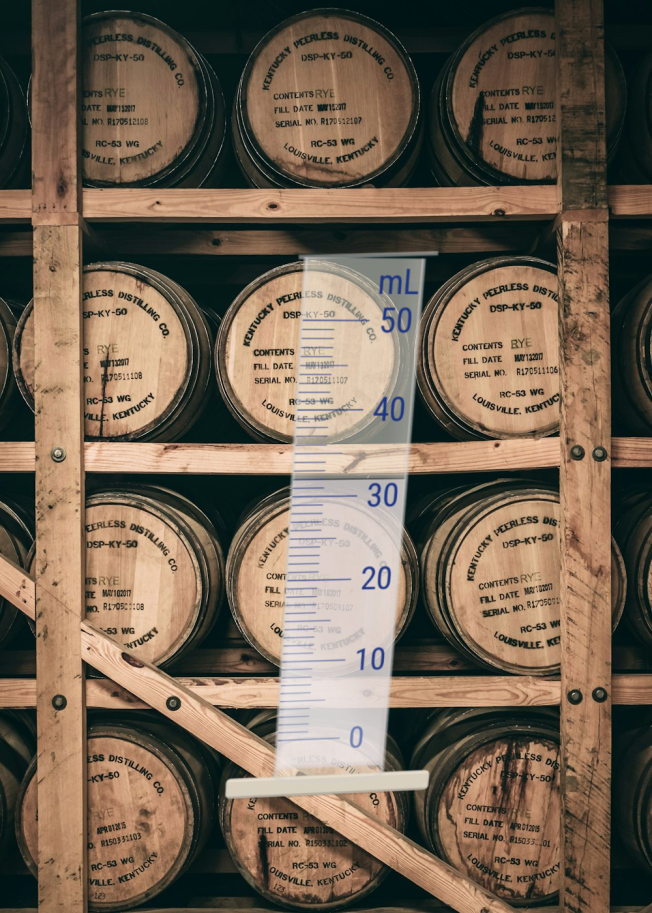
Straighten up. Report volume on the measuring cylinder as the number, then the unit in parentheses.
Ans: 32 (mL)
